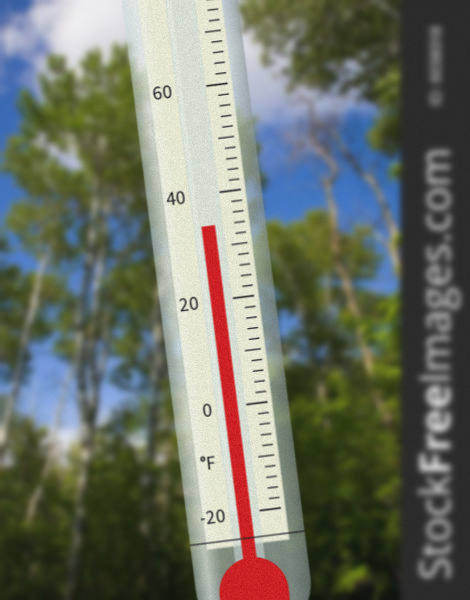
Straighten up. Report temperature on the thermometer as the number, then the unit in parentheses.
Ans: 34 (°F)
